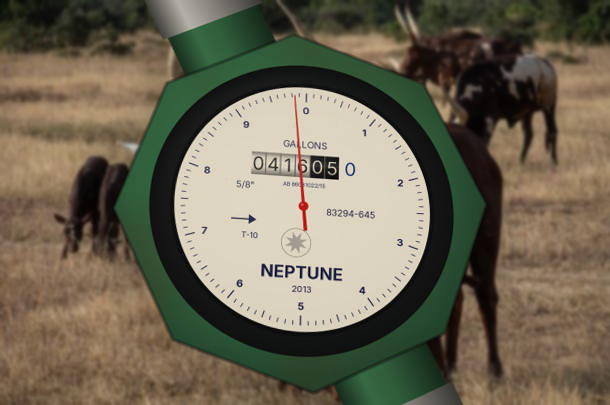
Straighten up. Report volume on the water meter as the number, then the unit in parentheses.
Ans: 416049.8 (gal)
